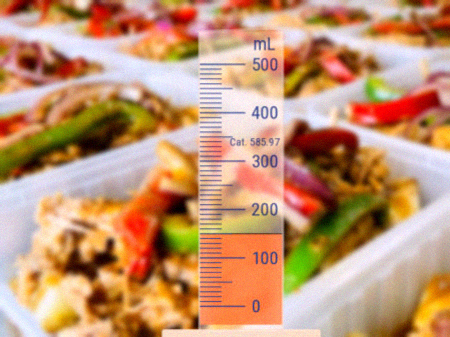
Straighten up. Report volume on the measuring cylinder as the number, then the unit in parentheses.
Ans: 150 (mL)
